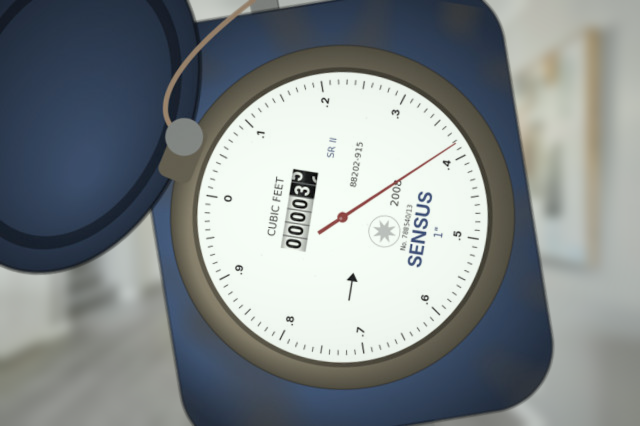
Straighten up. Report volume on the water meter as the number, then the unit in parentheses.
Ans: 35.38 (ft³)
